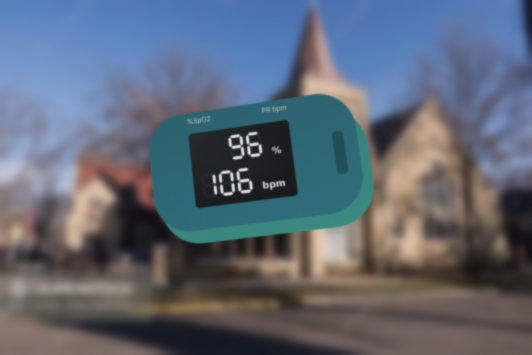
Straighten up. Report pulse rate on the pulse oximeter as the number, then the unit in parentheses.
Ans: 106 (bpm)
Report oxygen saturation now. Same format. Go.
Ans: 96 (%)
